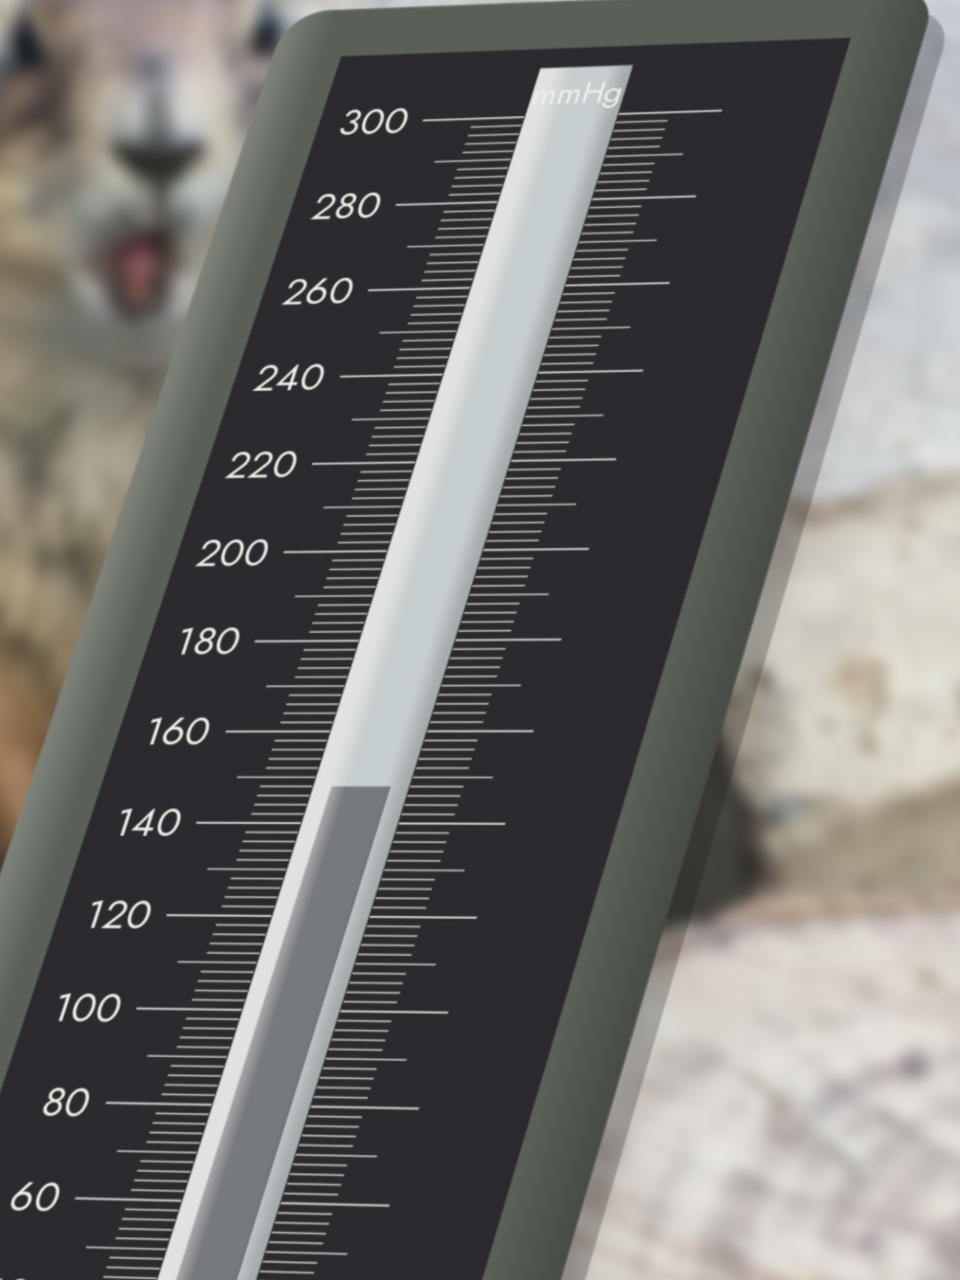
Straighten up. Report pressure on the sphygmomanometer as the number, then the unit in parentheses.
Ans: 148 (mmHg)
